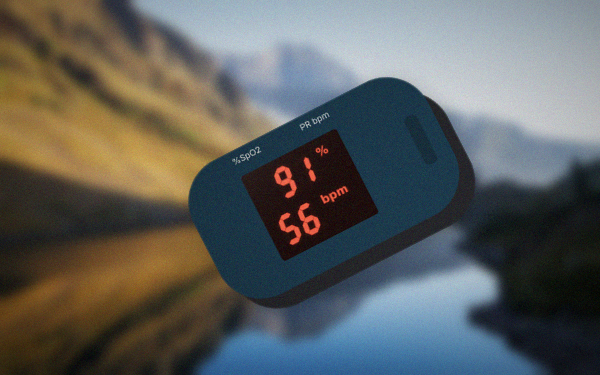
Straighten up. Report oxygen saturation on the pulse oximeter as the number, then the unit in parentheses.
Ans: 91 (%)
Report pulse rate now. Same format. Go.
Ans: 56 (bpm)
